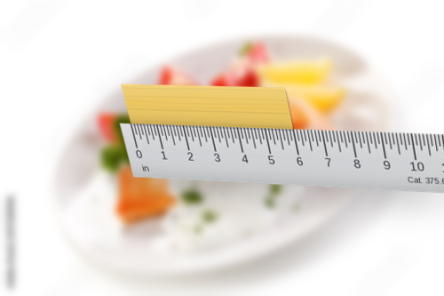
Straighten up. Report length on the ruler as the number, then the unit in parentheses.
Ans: 6 (in)
